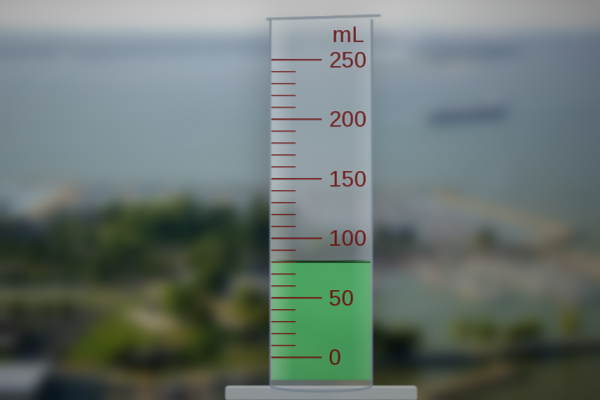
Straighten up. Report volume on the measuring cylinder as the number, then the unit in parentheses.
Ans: 80 (mL)
